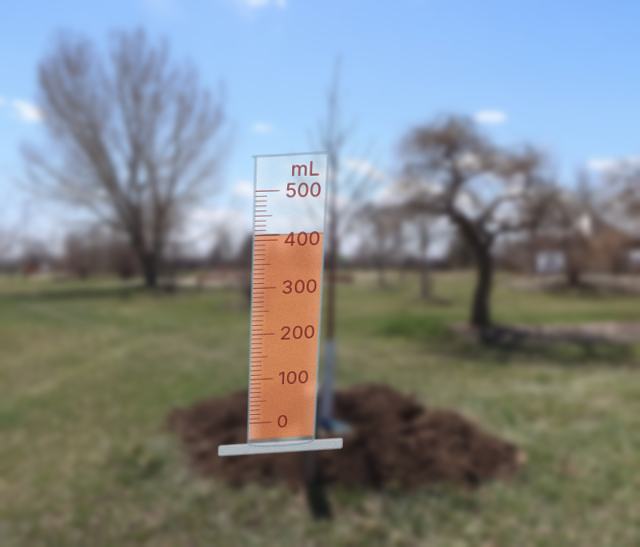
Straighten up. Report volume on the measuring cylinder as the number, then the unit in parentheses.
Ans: 410 (mL)
